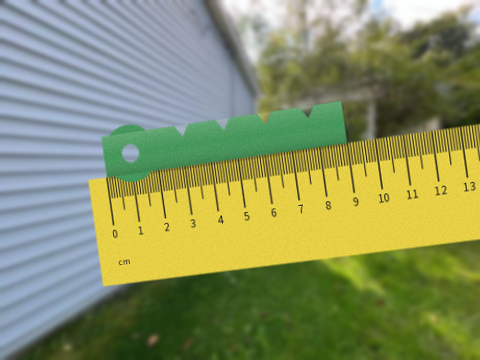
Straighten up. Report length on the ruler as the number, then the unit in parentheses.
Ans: 9 (cm)
